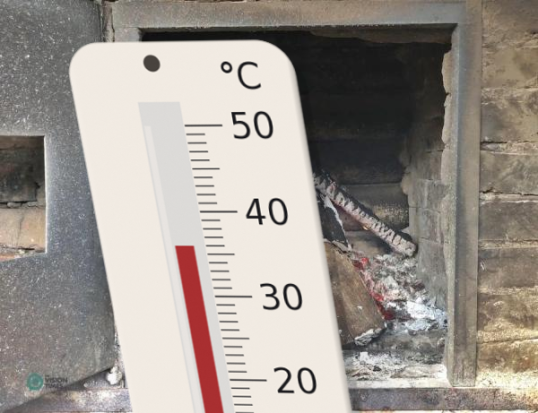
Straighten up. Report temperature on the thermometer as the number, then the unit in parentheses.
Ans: 36 (°C)
